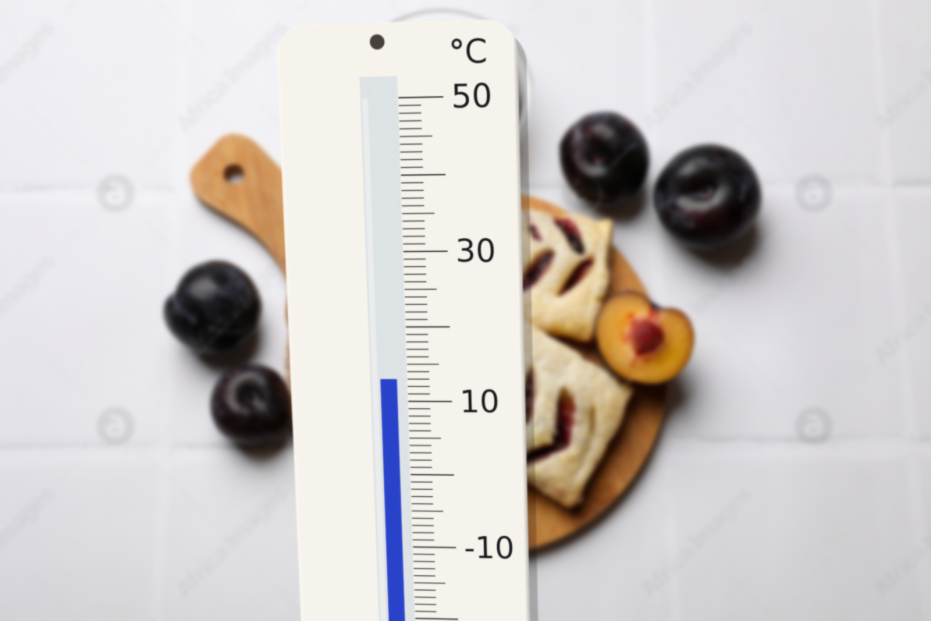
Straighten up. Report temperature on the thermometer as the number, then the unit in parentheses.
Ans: 13 (°C)
